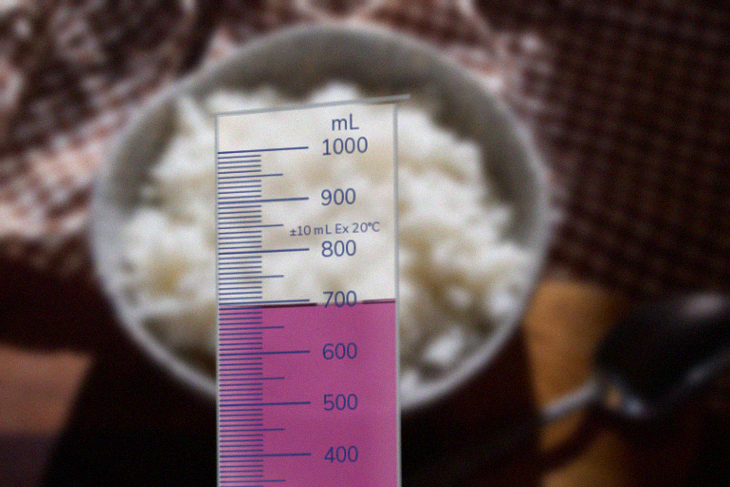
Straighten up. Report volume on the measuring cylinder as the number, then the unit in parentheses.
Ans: 690 (mL)
